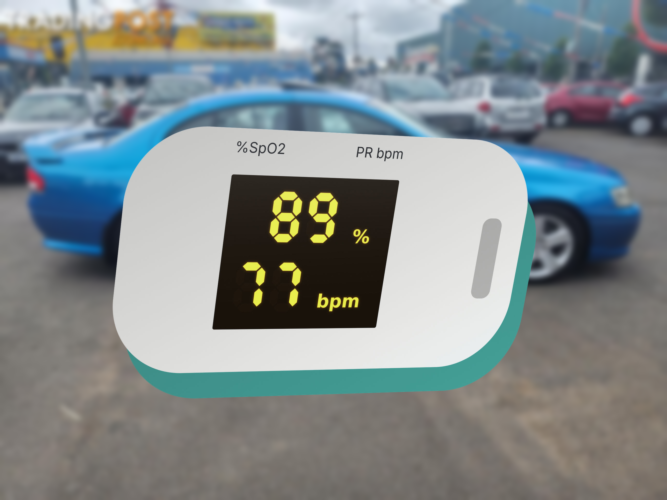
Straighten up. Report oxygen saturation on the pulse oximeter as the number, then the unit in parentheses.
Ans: 89 (%)
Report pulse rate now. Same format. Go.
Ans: 77 (bpm)
